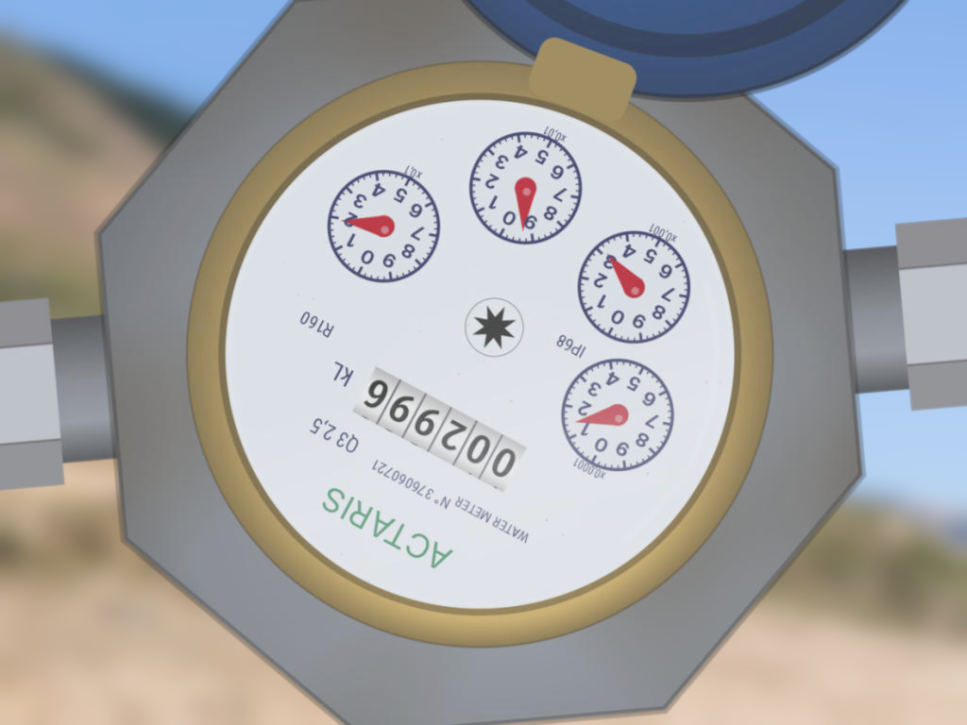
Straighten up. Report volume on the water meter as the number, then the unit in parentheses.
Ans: 2996.1931 (kL)
